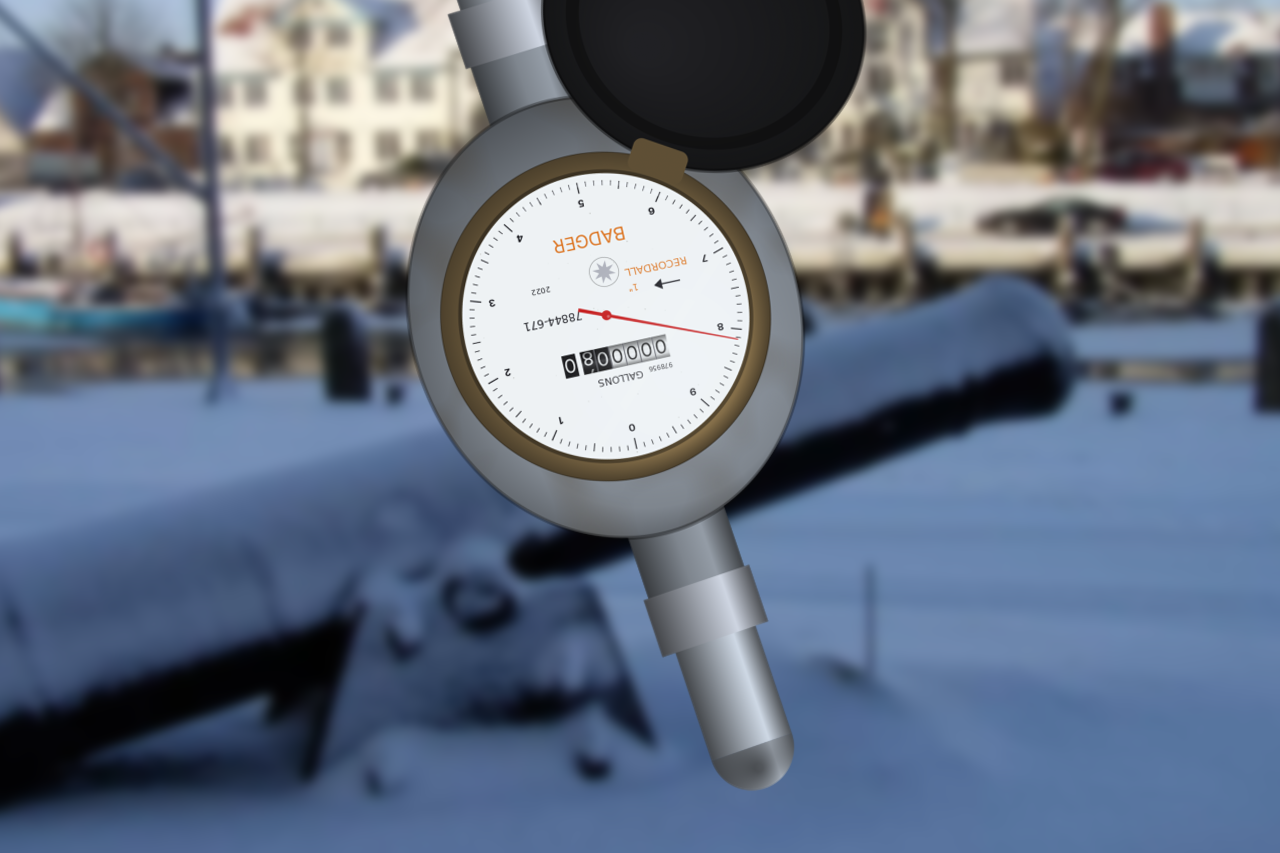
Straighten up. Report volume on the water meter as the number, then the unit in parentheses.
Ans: 78.1 (gal)
